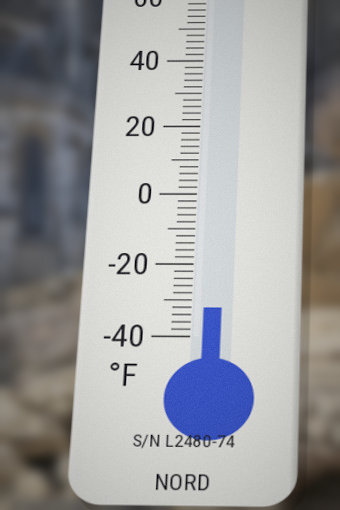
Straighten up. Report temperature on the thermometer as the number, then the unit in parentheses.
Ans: -32 (°F)
